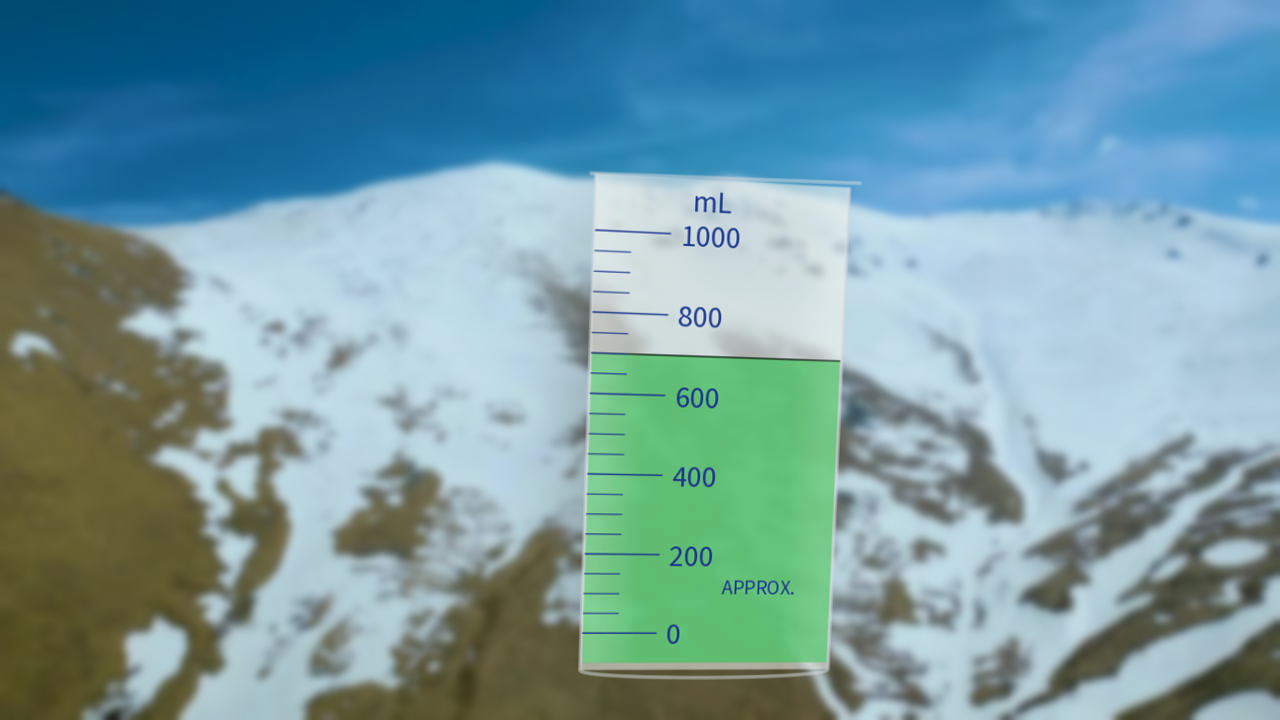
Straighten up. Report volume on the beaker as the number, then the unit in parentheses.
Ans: 700 (mL)
